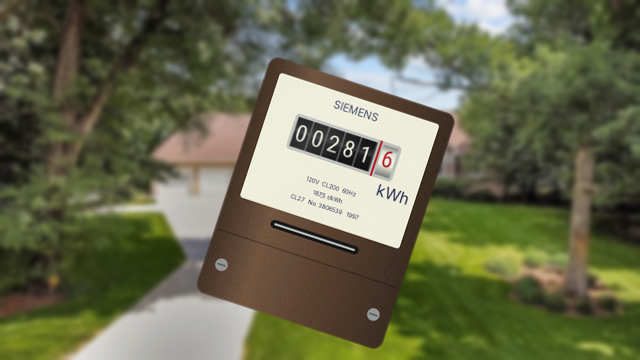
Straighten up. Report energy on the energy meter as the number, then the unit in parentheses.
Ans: 281.6 (kWh)
